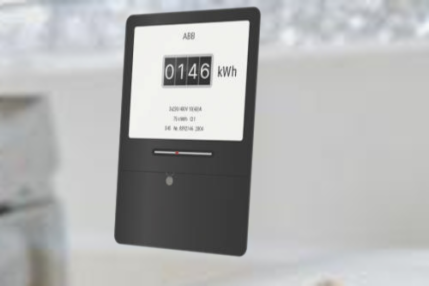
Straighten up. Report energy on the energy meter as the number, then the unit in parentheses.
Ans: 146 (kWh)
